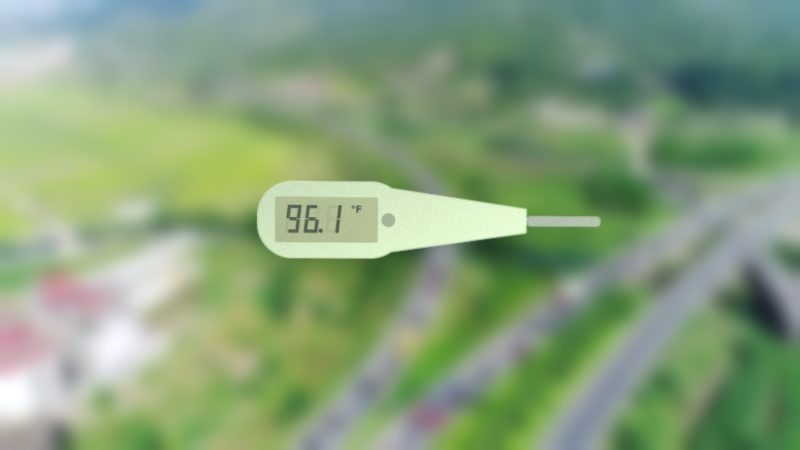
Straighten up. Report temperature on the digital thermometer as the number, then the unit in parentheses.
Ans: 96.1 (°F)
